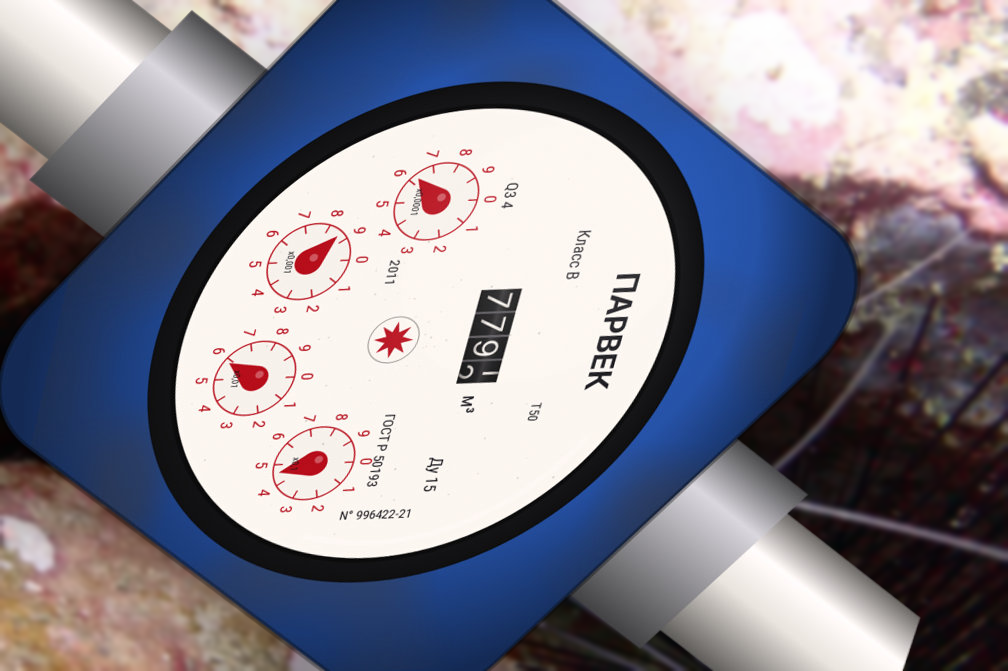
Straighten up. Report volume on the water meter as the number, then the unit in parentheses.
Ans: 7791.4586 (m³)
